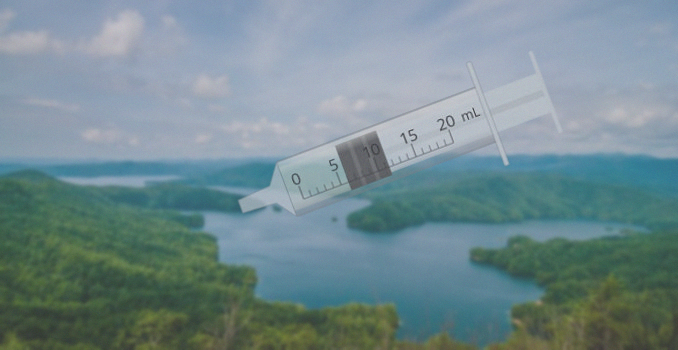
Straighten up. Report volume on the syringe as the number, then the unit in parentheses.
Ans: 6 (mL)
